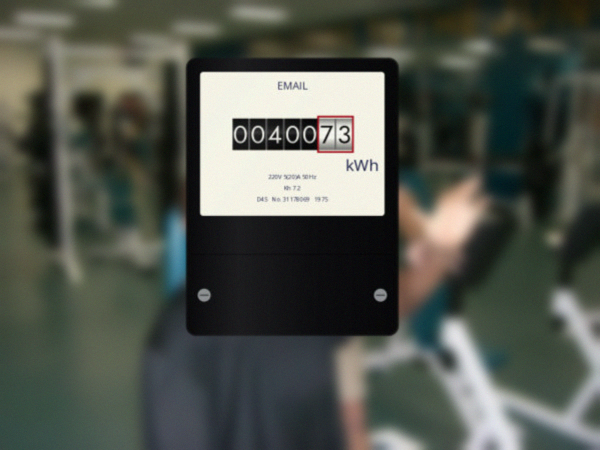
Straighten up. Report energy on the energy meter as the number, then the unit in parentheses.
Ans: 400.73 (kWh)
